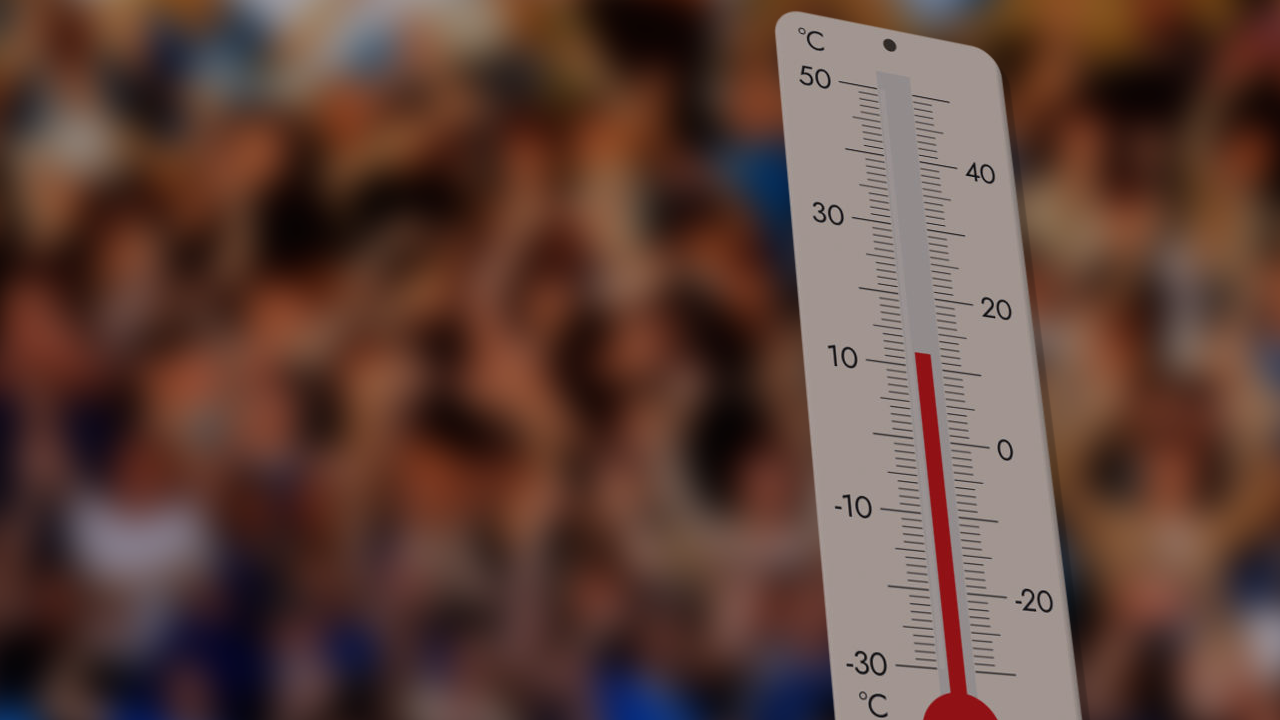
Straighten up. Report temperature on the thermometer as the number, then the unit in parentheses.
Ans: 12 (°C)
